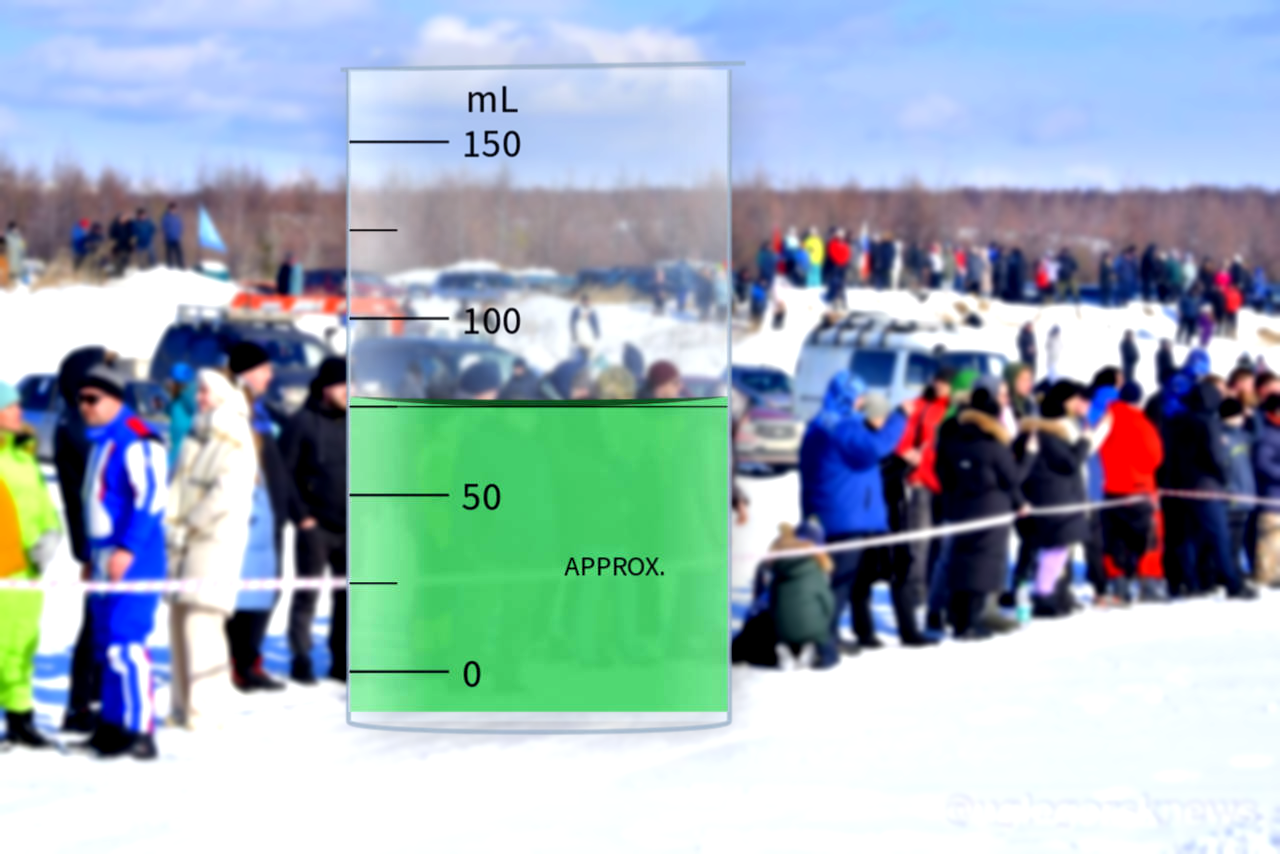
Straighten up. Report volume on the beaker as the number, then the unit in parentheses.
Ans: 75 (mL)
